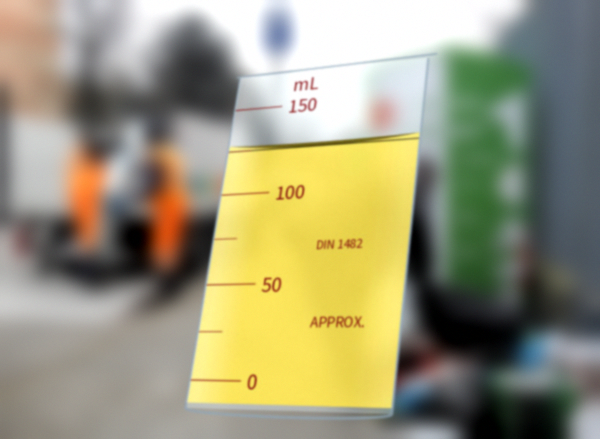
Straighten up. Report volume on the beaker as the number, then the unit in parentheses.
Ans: 125 (mL)
